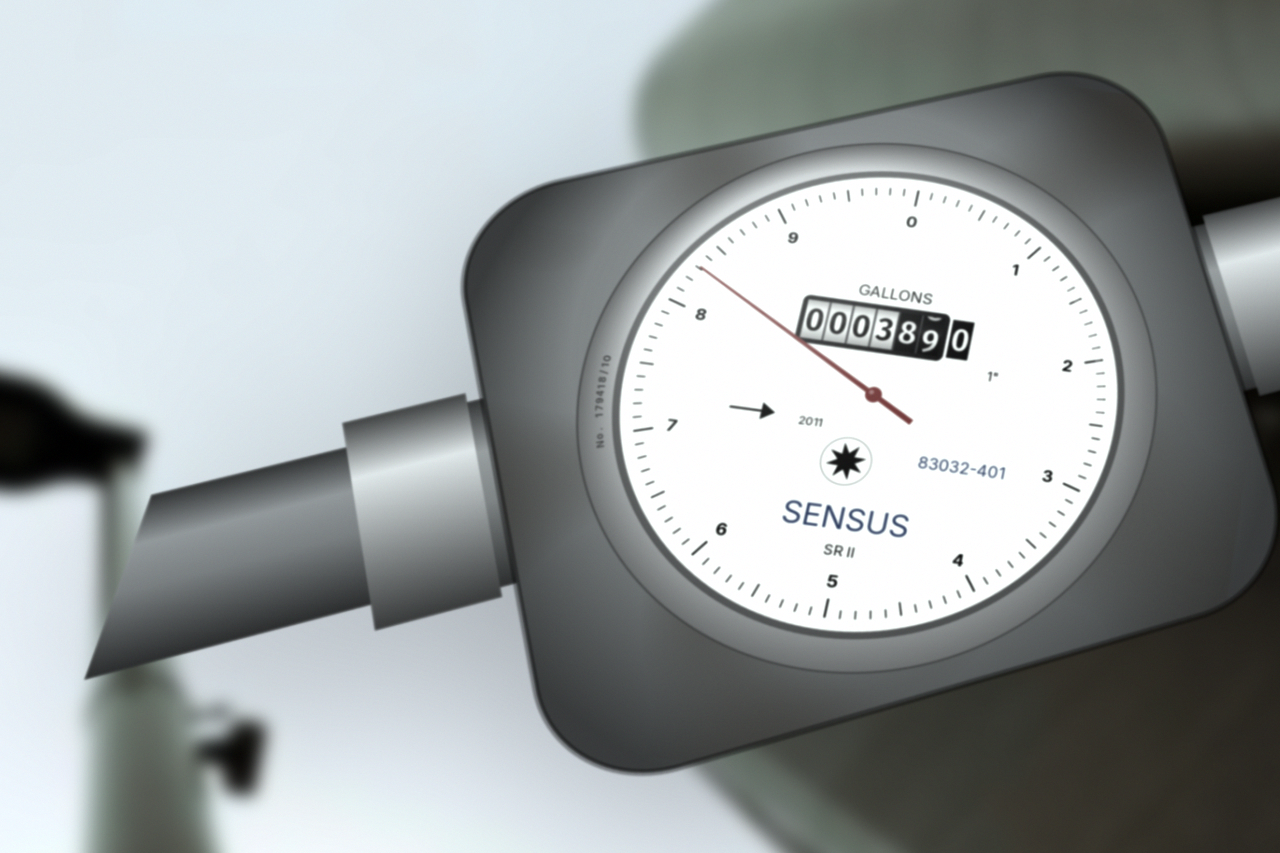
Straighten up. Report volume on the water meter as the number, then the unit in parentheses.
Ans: 3888.3 (gal)
